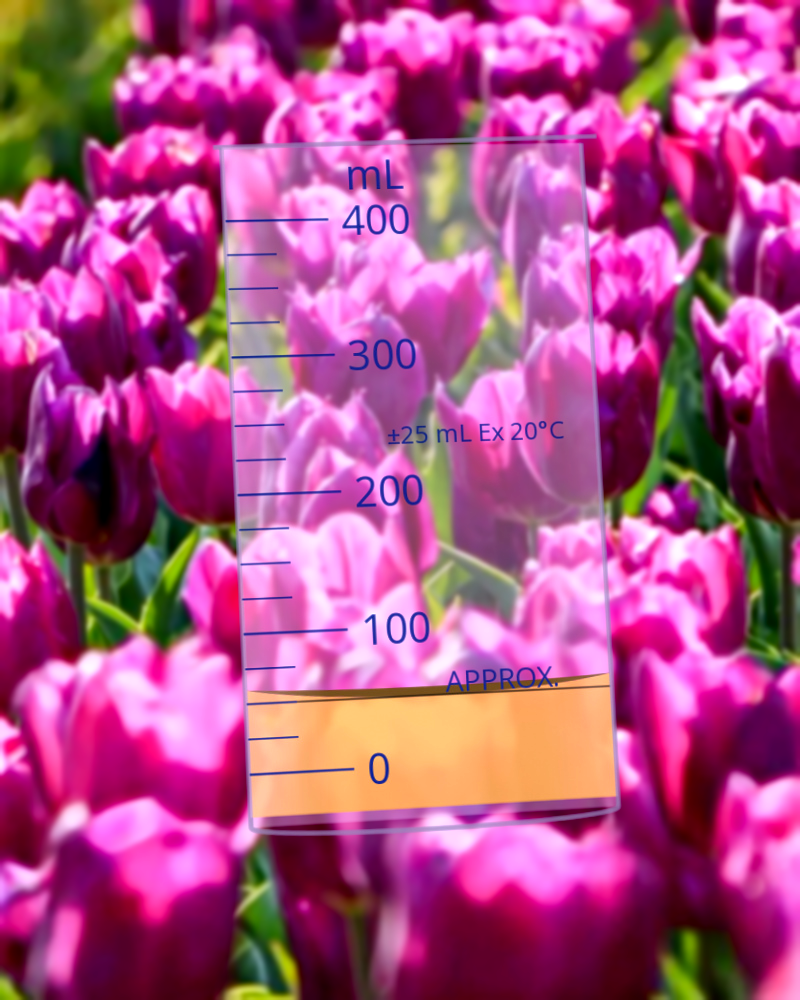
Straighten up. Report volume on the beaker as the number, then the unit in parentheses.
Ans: 50 (mL)
